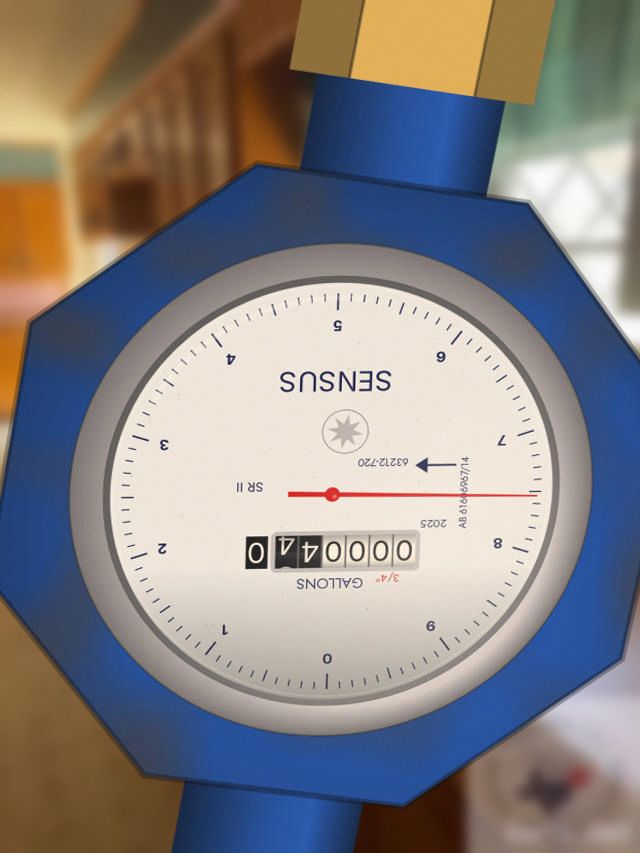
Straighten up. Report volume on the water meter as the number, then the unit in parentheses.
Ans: 437.5 (gal)
